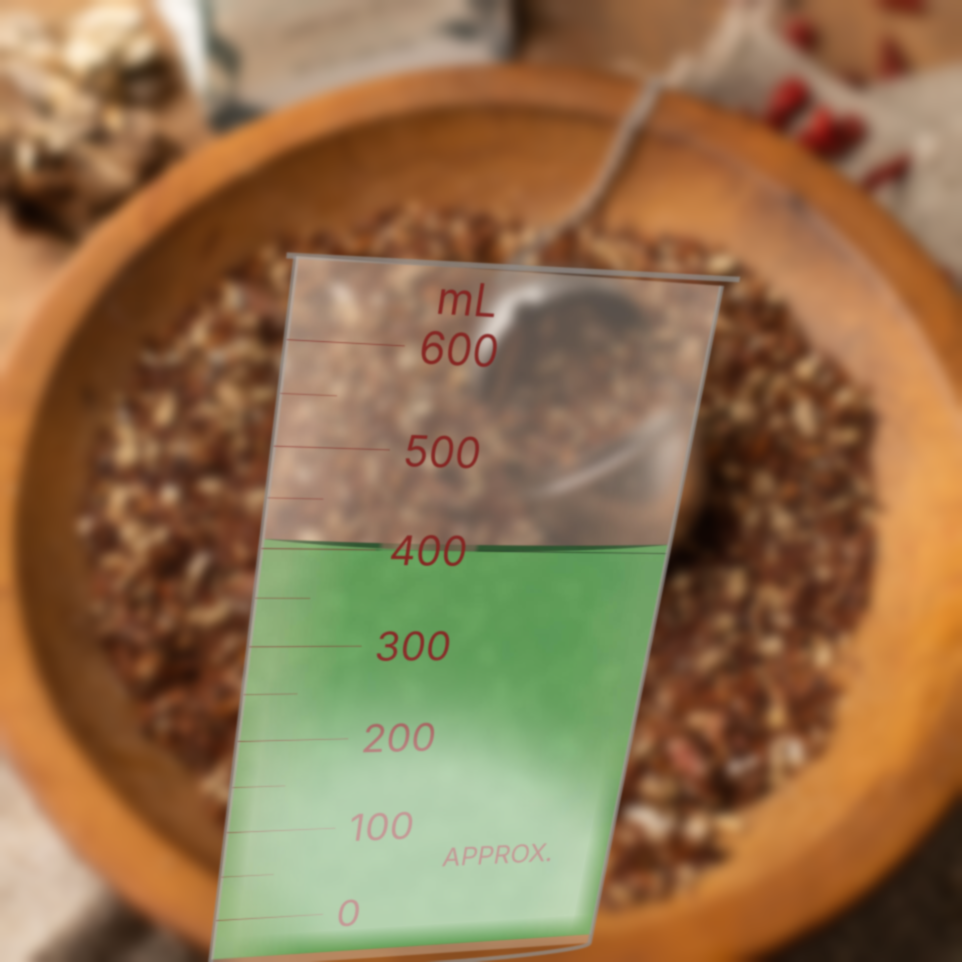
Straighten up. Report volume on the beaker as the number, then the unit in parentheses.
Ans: 400 (mL)
